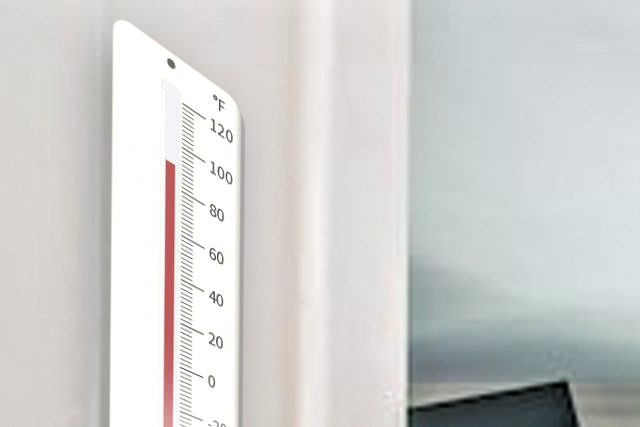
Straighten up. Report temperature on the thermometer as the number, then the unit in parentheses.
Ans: 90 (°F)
